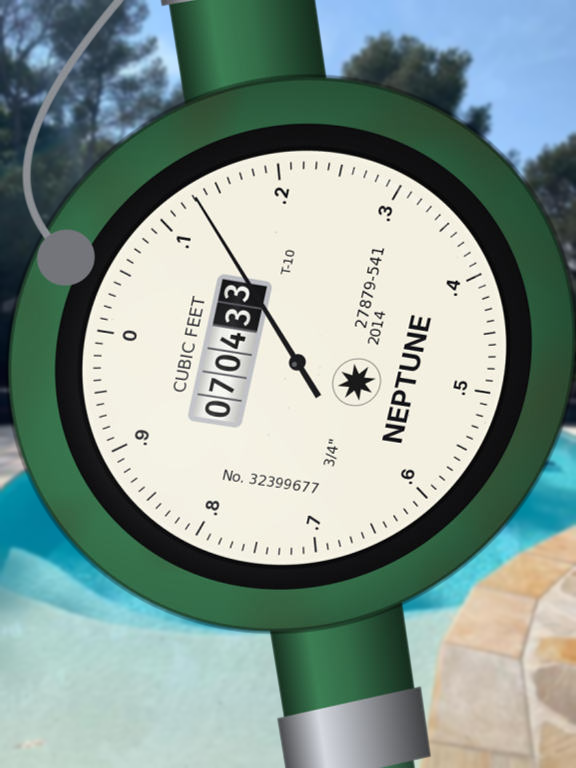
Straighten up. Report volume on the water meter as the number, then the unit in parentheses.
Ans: 70433.13 (ft³)
